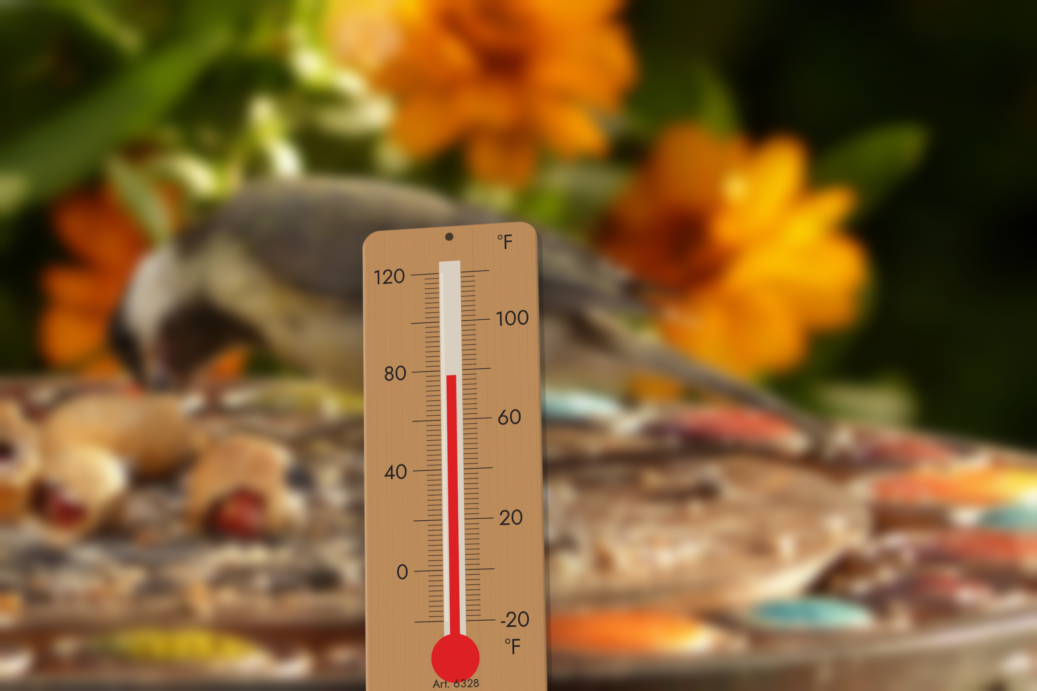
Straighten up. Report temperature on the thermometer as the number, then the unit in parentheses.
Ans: 78 (°F)
